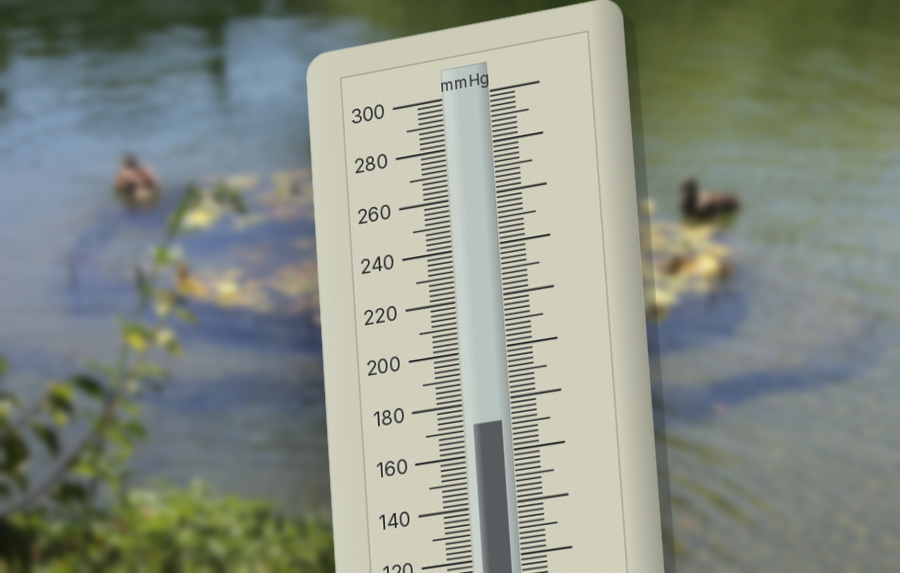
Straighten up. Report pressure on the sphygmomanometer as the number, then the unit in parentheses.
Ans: 172 (mmHg)
